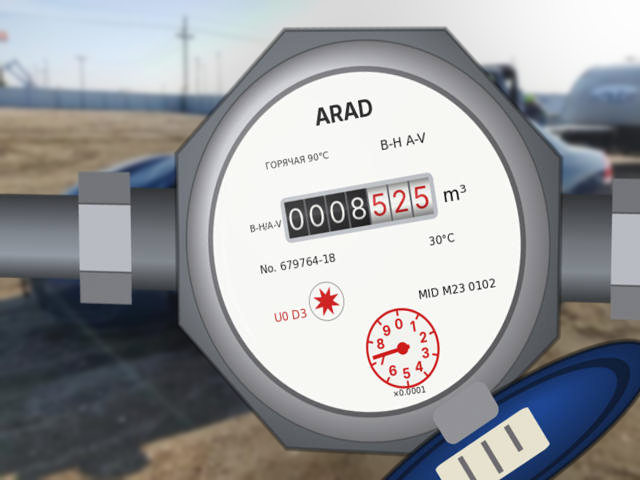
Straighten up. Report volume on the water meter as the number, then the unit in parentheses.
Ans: 8.5257 (m³)
